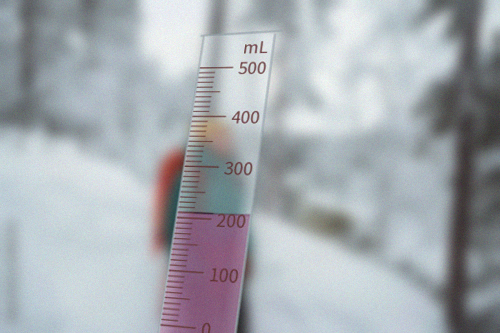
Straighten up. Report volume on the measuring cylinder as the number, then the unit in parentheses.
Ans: 210 (mL)
